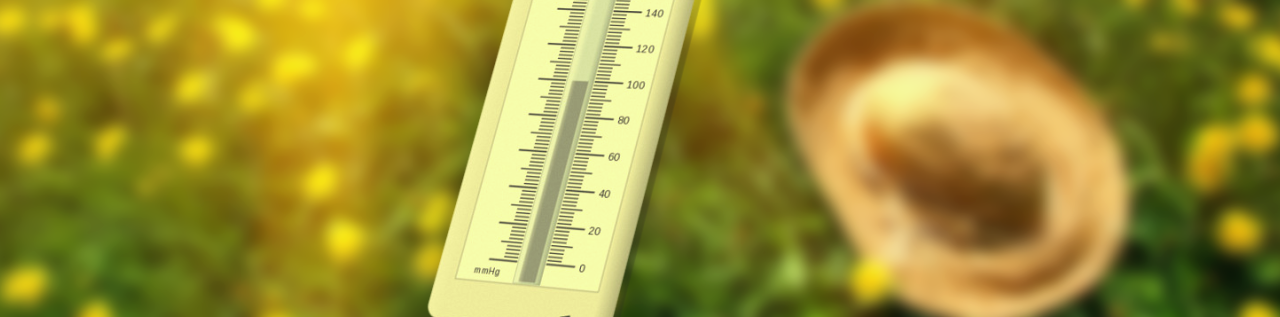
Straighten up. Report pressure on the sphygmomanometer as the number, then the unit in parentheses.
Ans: 100 (mmHg)
